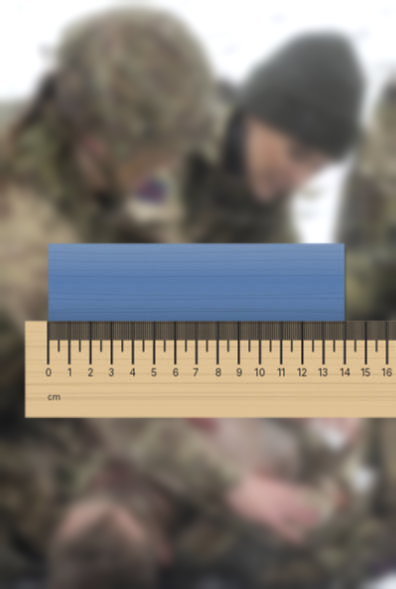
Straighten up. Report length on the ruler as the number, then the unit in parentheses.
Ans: 14 (cm)
